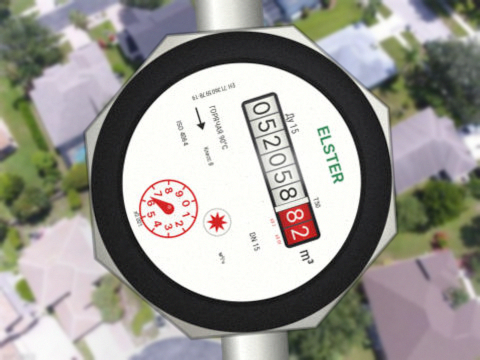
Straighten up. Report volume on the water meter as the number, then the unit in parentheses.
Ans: 52058.826 (m³)
